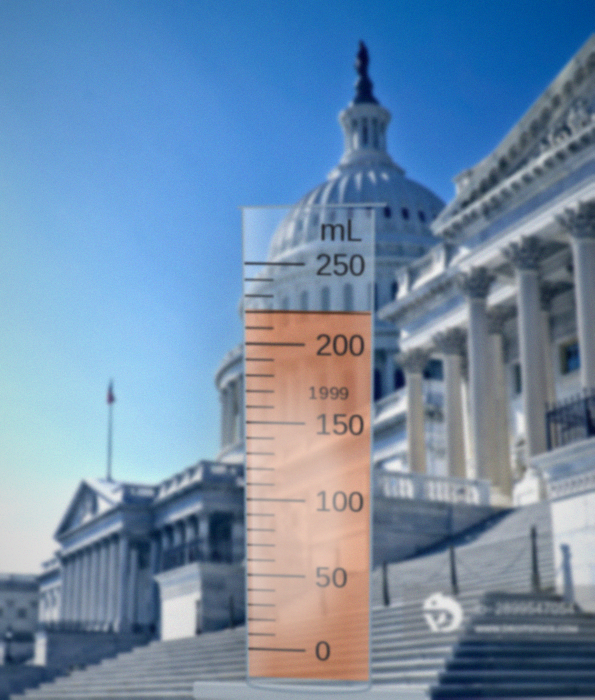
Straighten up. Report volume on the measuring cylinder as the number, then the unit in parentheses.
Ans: 220 (mL)
